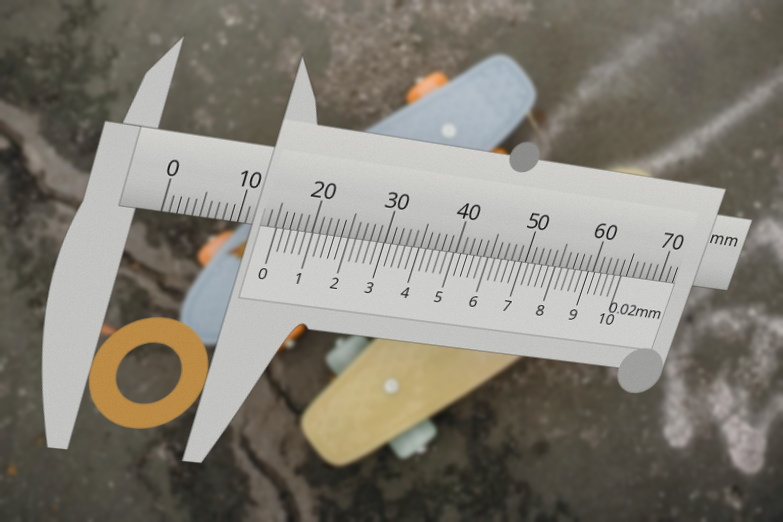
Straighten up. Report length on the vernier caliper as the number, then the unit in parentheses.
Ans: 15.2 (mm)
